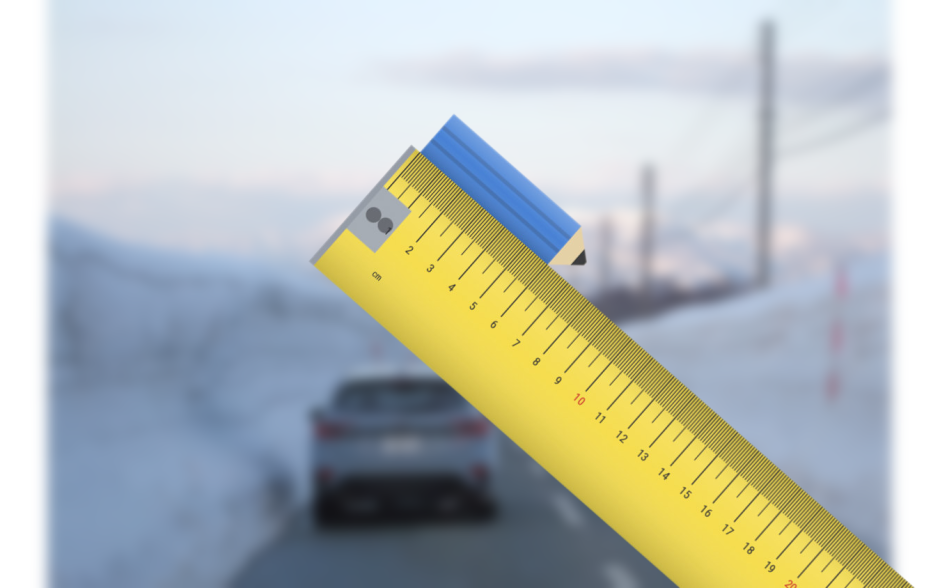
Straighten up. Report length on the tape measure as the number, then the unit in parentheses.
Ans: 7 (cm)
